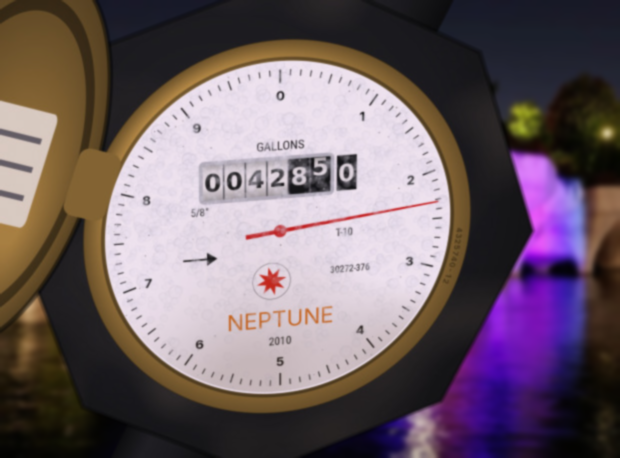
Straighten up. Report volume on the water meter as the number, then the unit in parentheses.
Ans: 42852.3 (gal)
